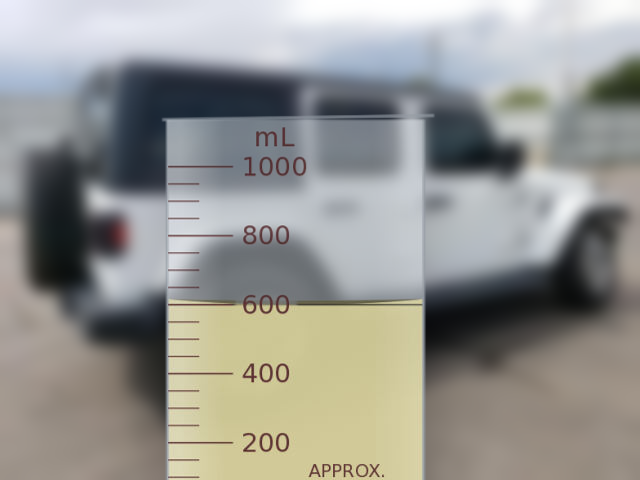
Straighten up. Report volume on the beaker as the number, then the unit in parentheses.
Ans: 600 (mL)
